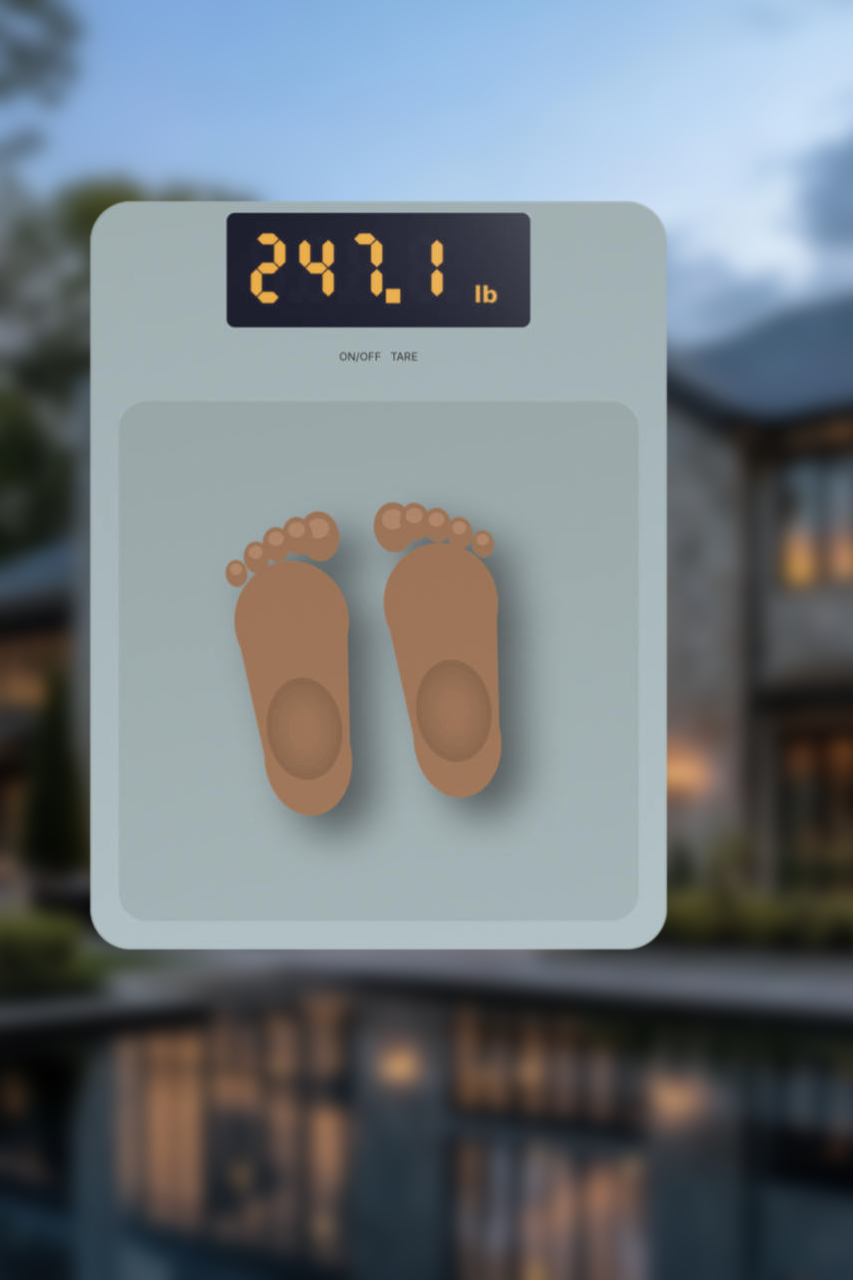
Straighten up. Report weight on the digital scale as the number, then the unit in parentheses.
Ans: 247.1 (lb)
